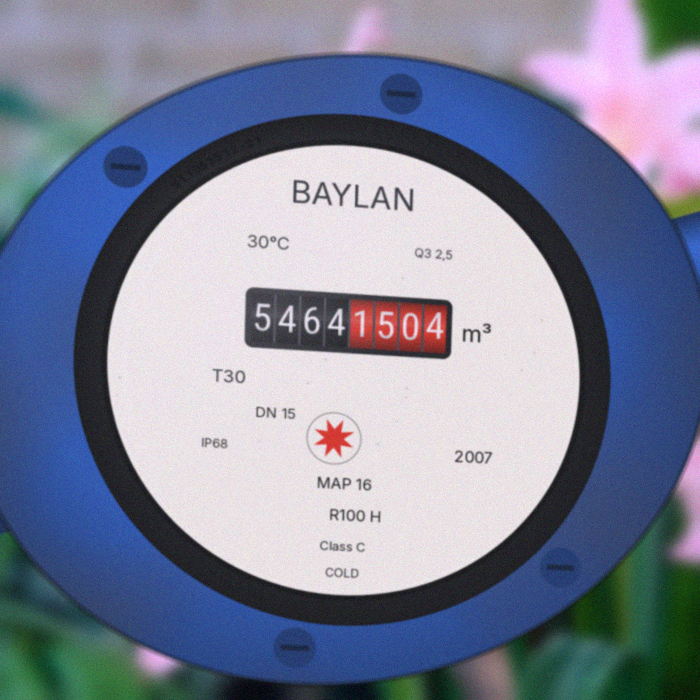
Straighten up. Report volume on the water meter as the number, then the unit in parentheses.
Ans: 5464.1504 (m³)
